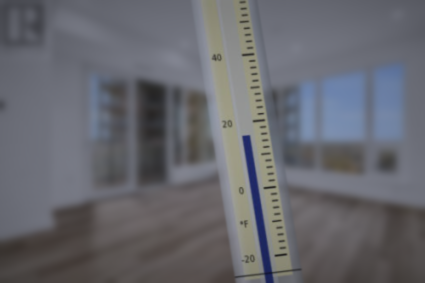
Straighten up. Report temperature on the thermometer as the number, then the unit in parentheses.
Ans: 16 (°F)
